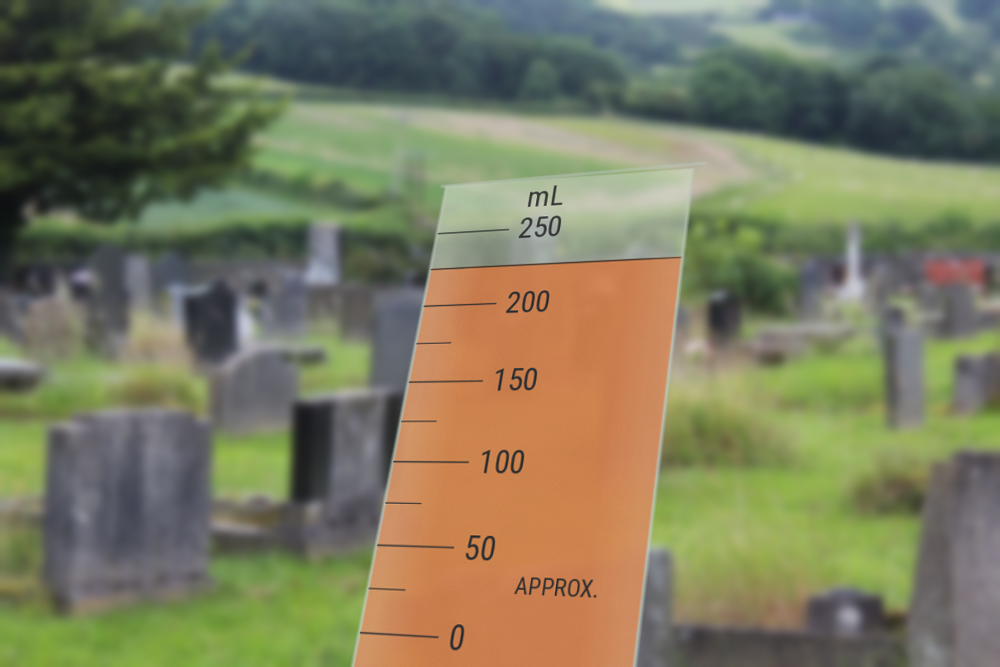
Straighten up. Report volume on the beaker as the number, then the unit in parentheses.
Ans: 225 (mL)
